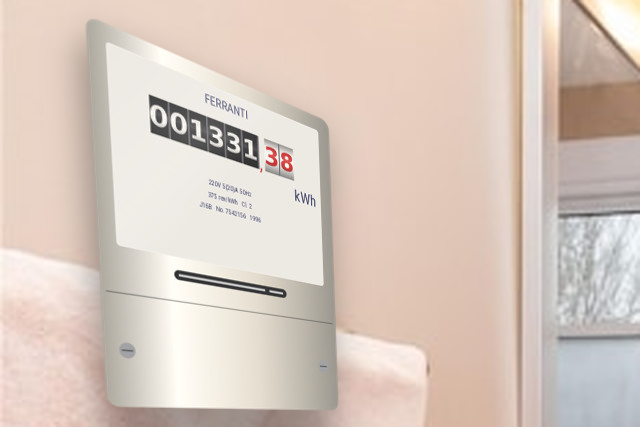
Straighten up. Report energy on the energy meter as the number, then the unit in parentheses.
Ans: 1331.38 (kWh)
